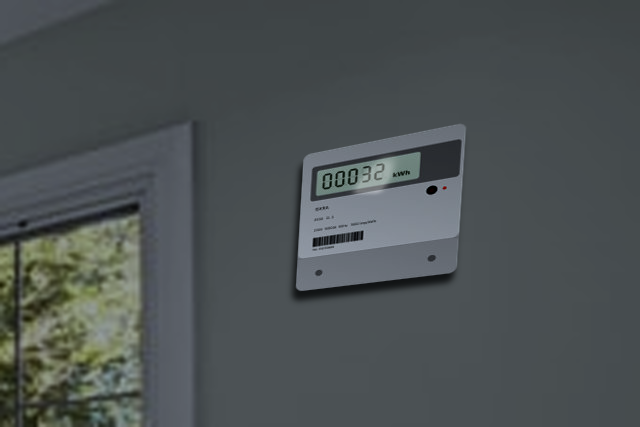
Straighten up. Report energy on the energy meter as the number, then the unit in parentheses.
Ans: 32 (kWh)
